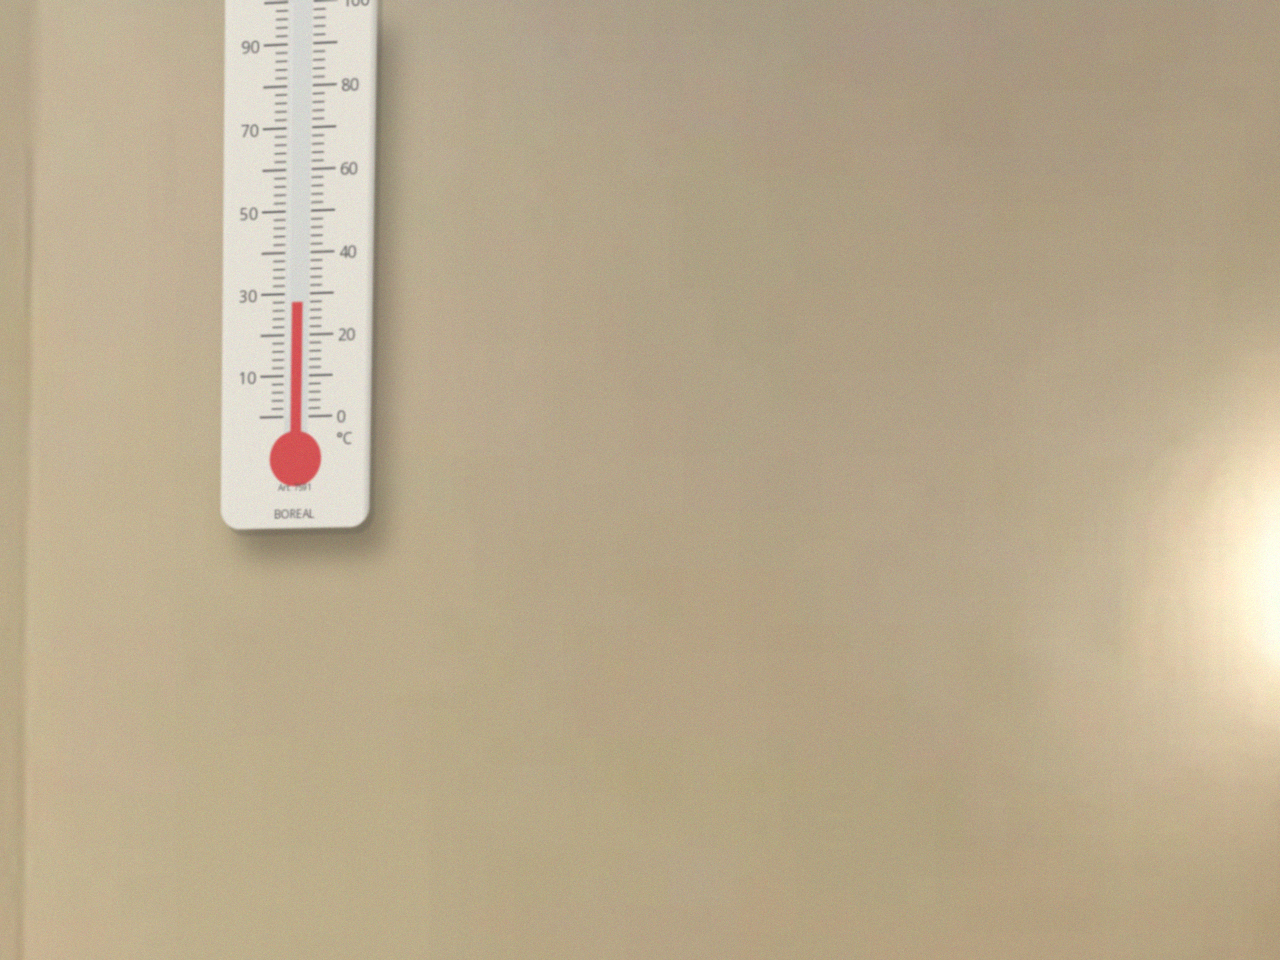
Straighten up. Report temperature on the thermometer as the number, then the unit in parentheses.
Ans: 28 (°C)
